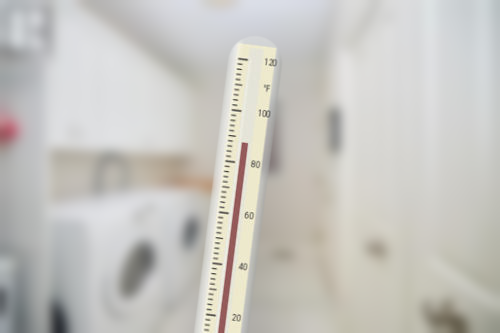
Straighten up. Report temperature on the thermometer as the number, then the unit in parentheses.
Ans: 88 (°F)
